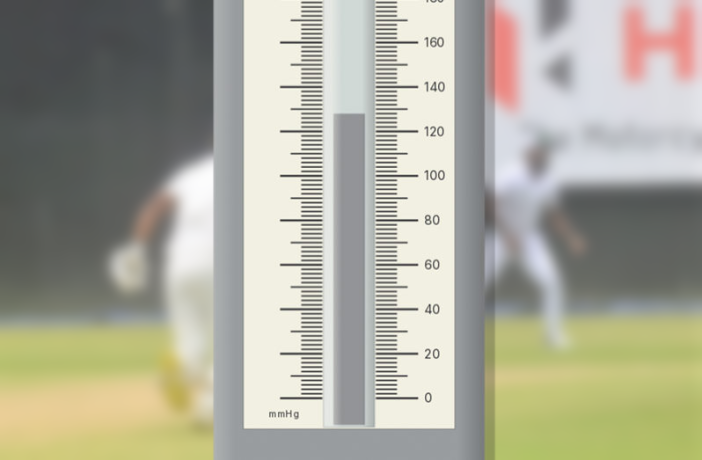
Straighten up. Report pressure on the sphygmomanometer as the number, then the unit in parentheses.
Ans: 128 (mmHg)
